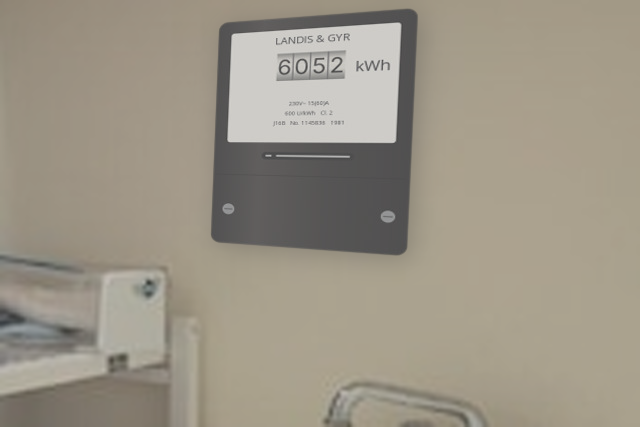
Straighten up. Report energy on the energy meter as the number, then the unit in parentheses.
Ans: 6052 (kWh)
